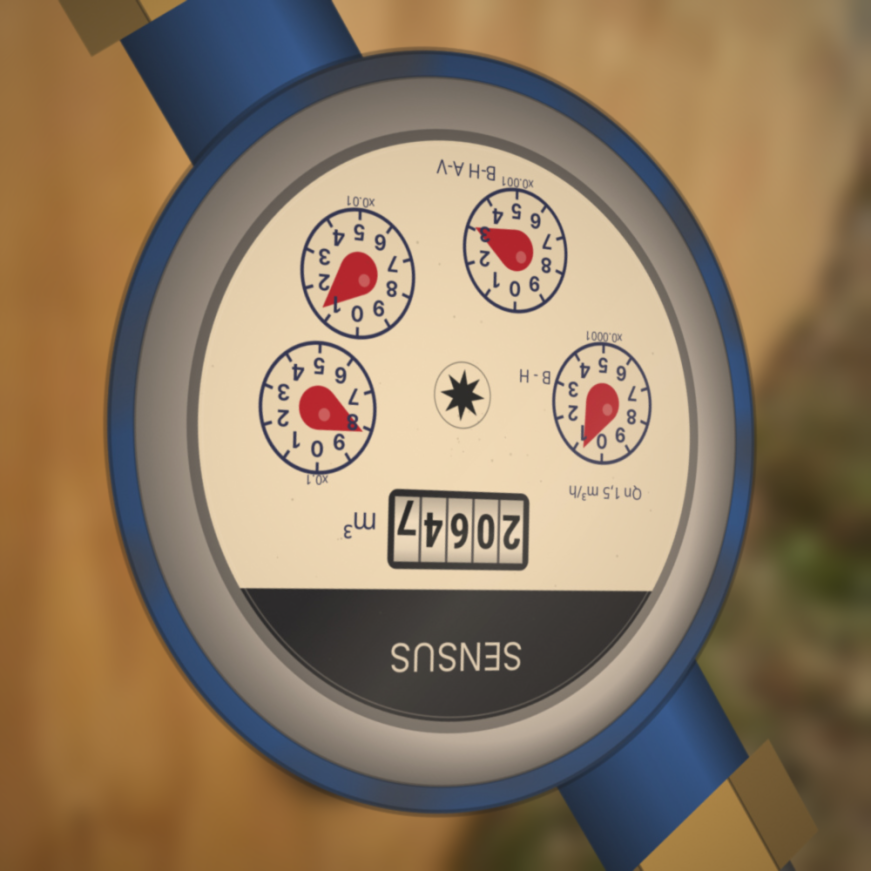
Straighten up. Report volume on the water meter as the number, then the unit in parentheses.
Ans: 20646.8130 (m³)
